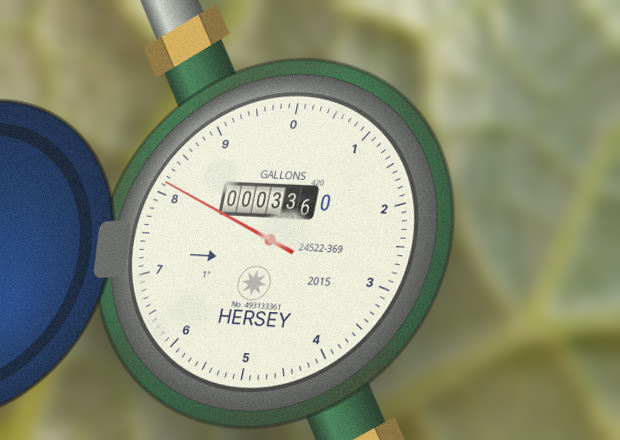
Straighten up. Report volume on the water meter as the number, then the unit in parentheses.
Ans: 3358.1 (gal)
